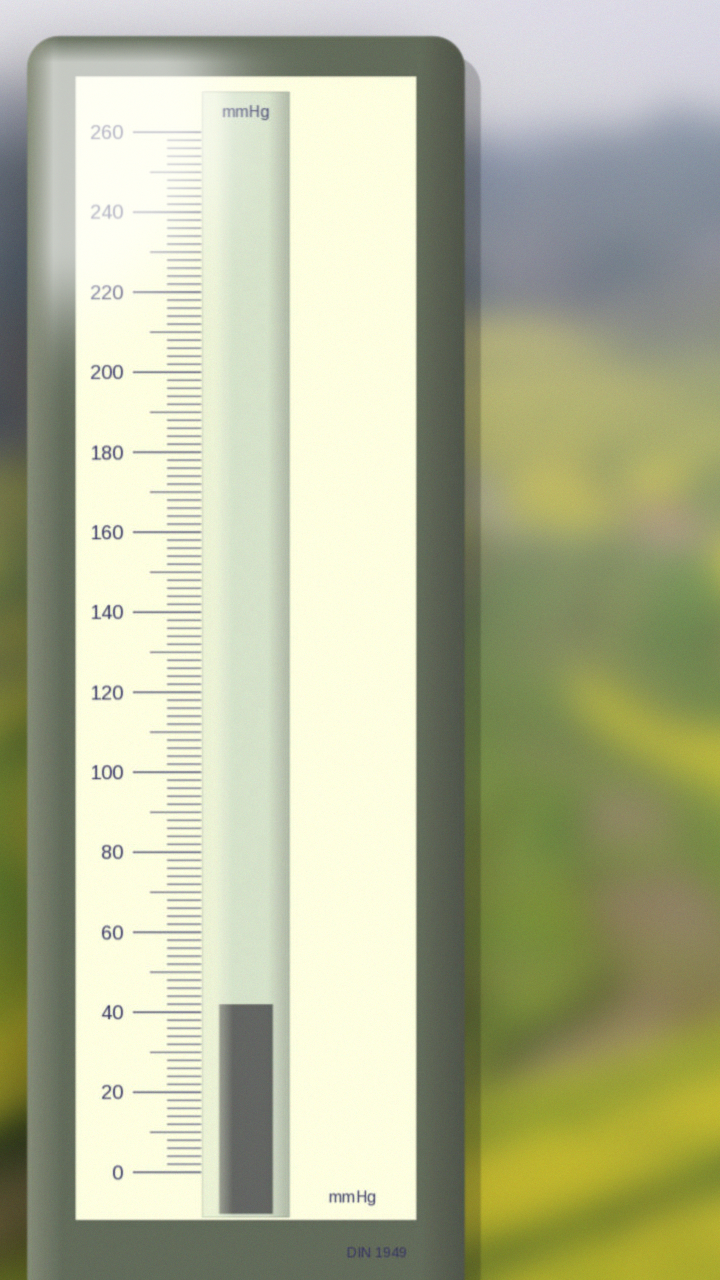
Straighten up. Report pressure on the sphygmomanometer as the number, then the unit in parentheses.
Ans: 42 (mmHg)
